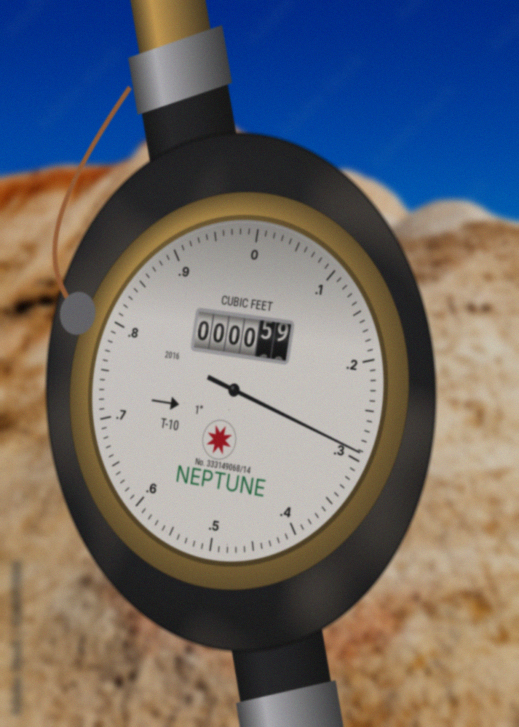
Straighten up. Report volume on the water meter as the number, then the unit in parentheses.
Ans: 59.29 (ft³)
